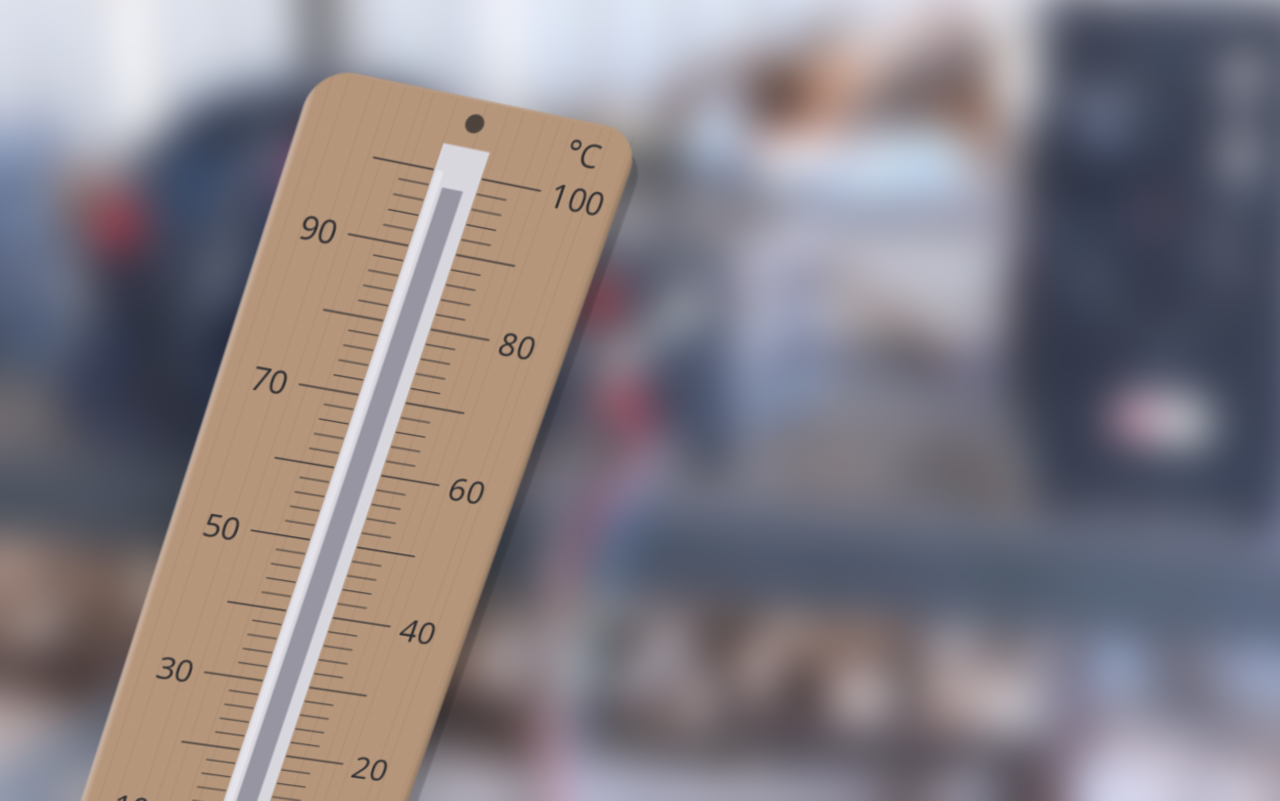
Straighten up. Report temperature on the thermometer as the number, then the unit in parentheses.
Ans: 98 (°C)
